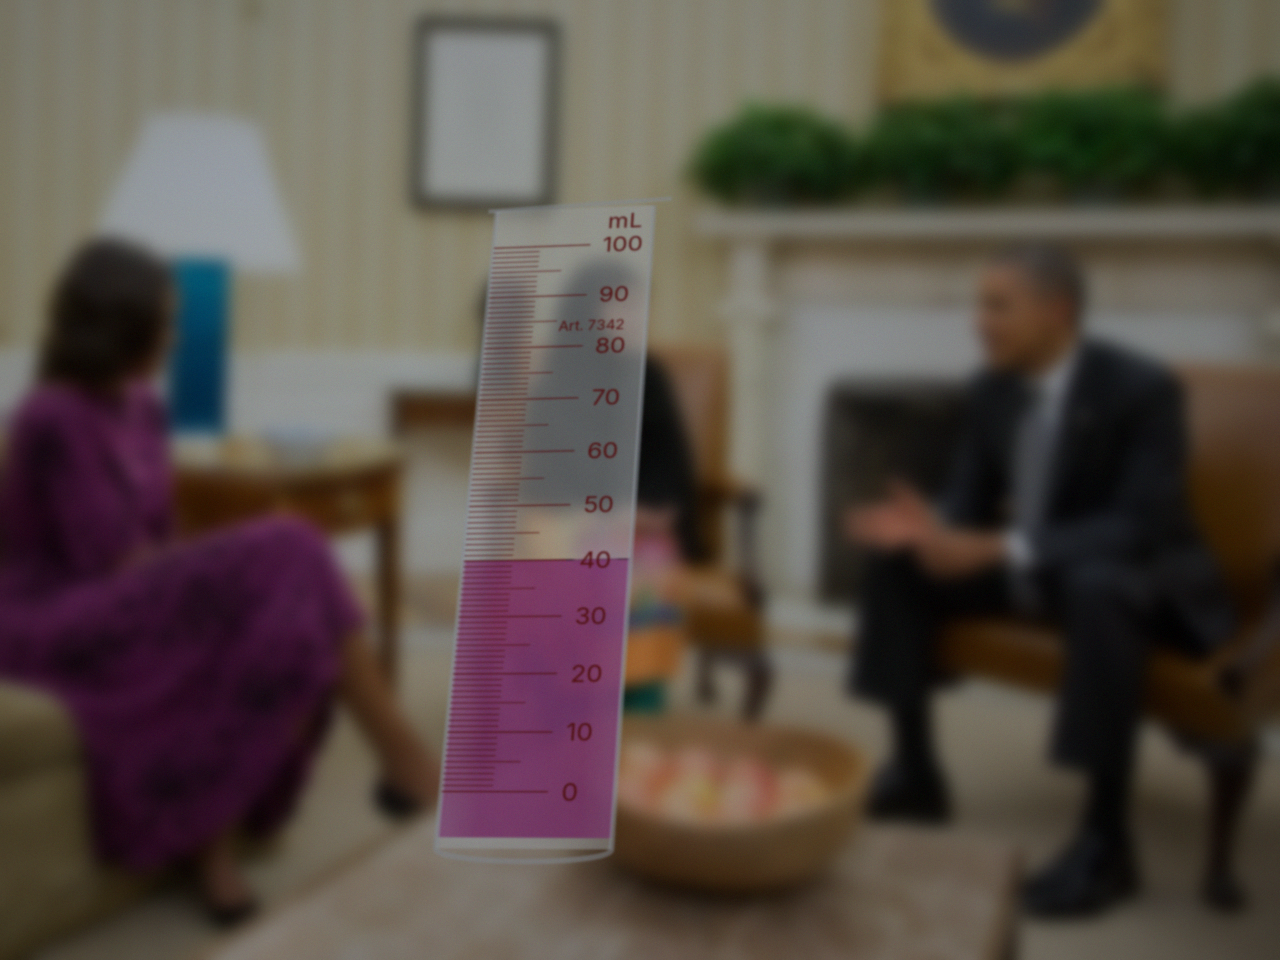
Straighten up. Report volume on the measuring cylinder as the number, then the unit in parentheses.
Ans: 40 (mL)
